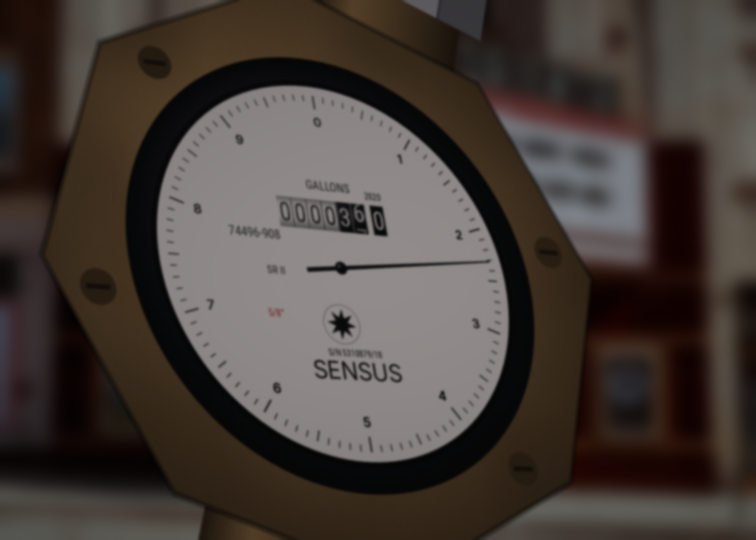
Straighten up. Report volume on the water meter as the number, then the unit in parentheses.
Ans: 362.3 (gal)
